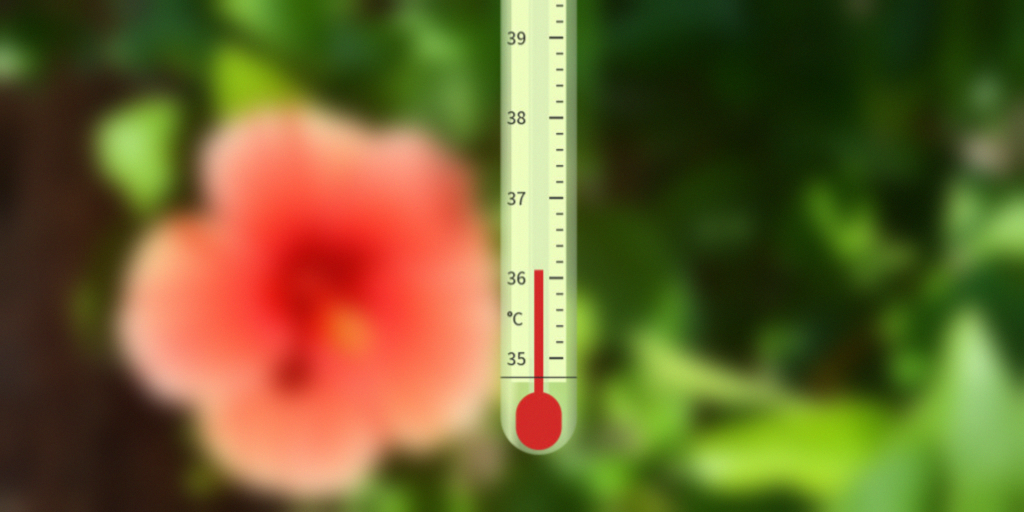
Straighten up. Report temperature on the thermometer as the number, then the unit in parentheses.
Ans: 36.1 (°C)
